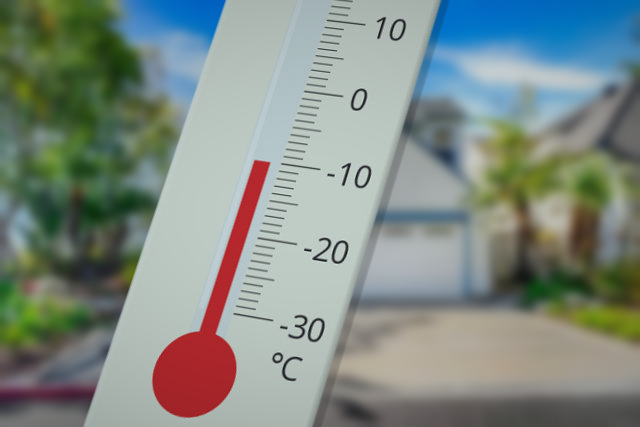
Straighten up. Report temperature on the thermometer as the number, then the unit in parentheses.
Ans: -10 (°C)
